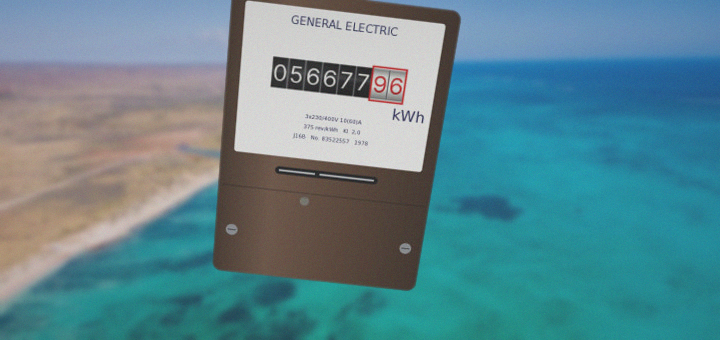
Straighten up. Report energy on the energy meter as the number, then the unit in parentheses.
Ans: 56677.96 (kWh)
